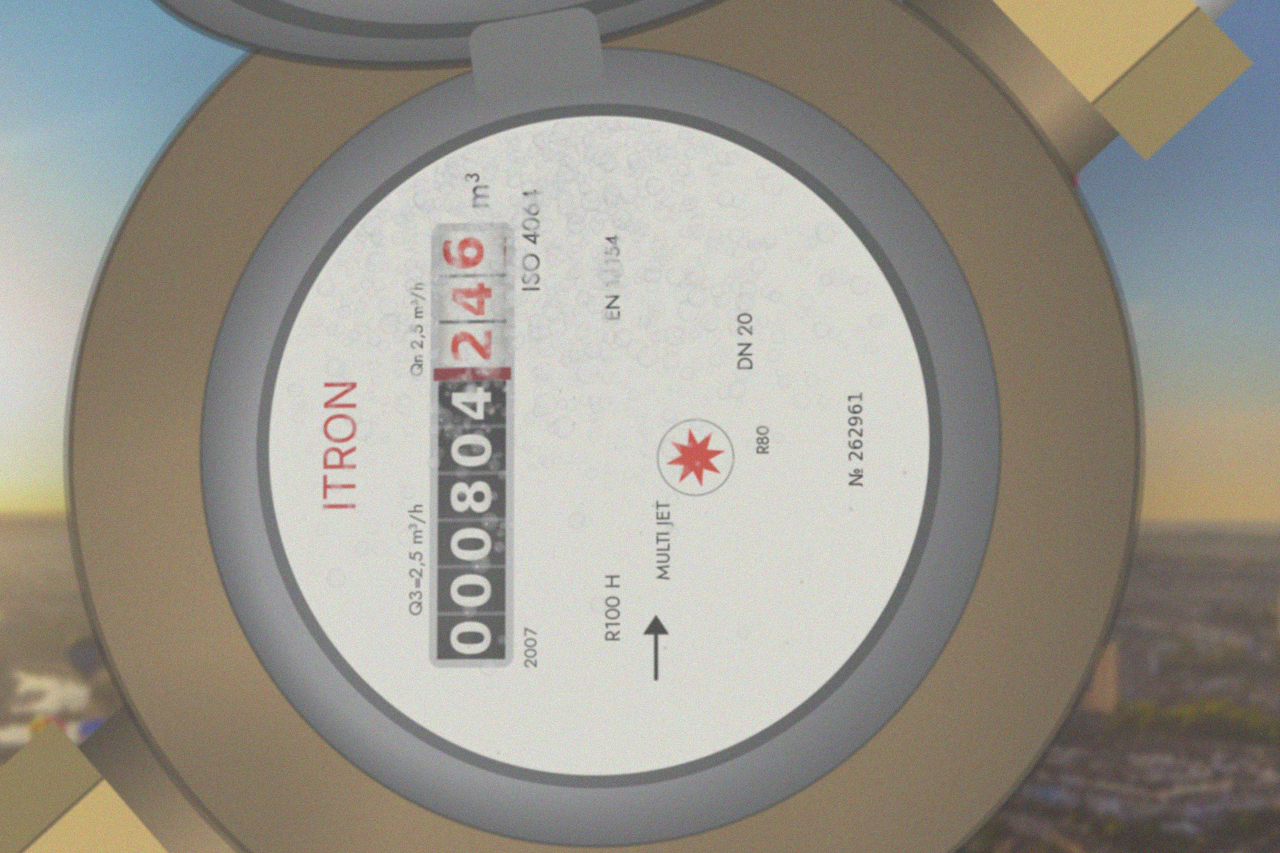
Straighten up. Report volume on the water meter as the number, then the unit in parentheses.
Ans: 804.246 (m³)
